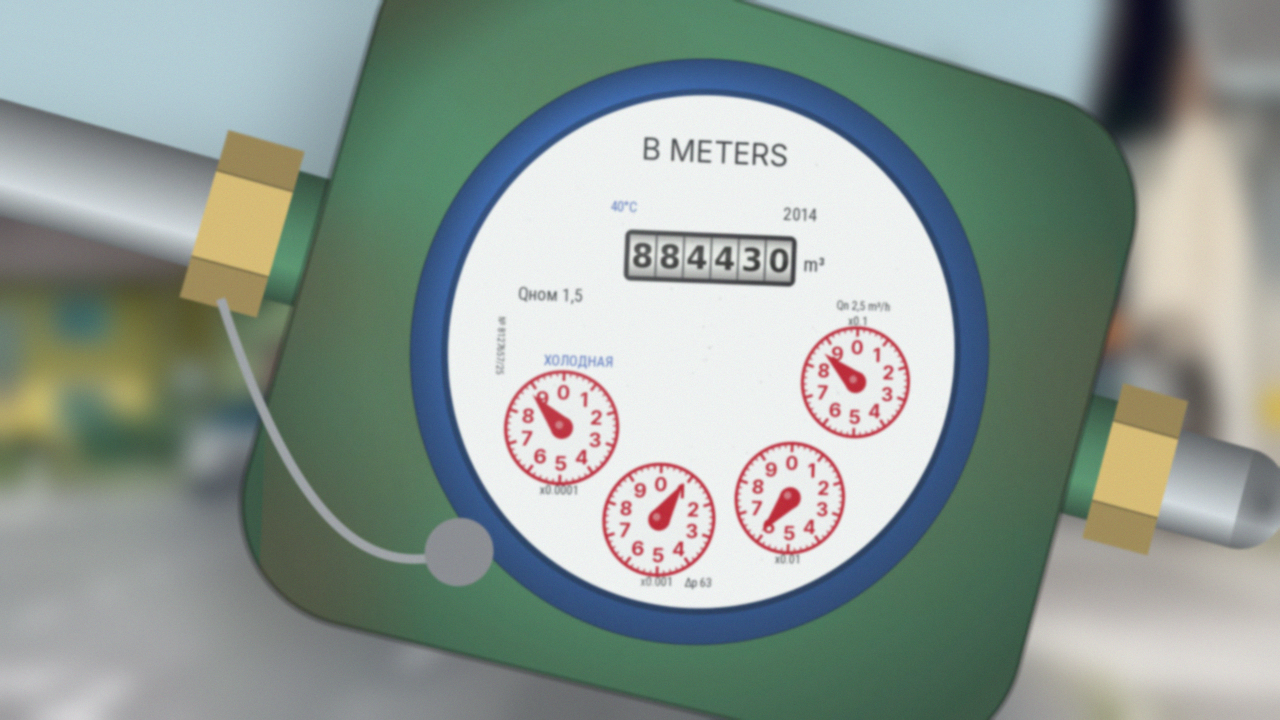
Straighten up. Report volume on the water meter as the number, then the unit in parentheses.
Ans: 884430.8608 (m³)
